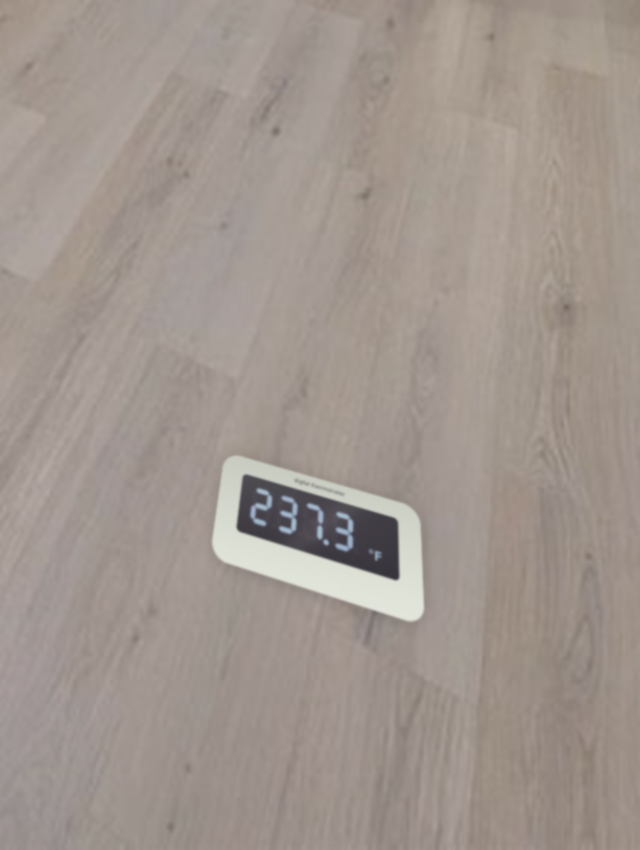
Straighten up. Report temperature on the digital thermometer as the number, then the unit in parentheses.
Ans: 237.3 (°F)
